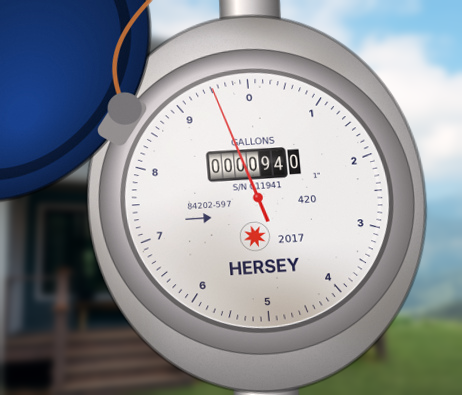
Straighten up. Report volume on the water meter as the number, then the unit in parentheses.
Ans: 939.5 (gal)
